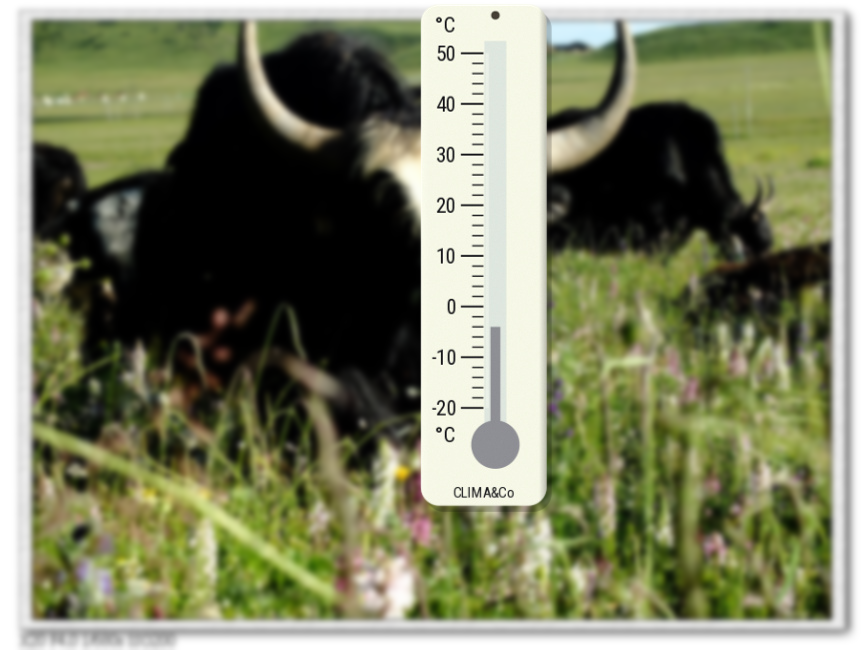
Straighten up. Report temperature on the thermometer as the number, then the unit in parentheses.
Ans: -4 (°C)
